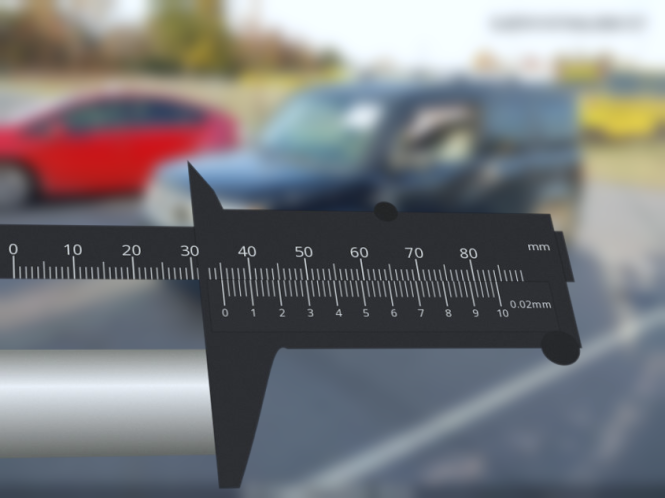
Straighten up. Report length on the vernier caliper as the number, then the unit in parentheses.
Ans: 35.0 (mm)
